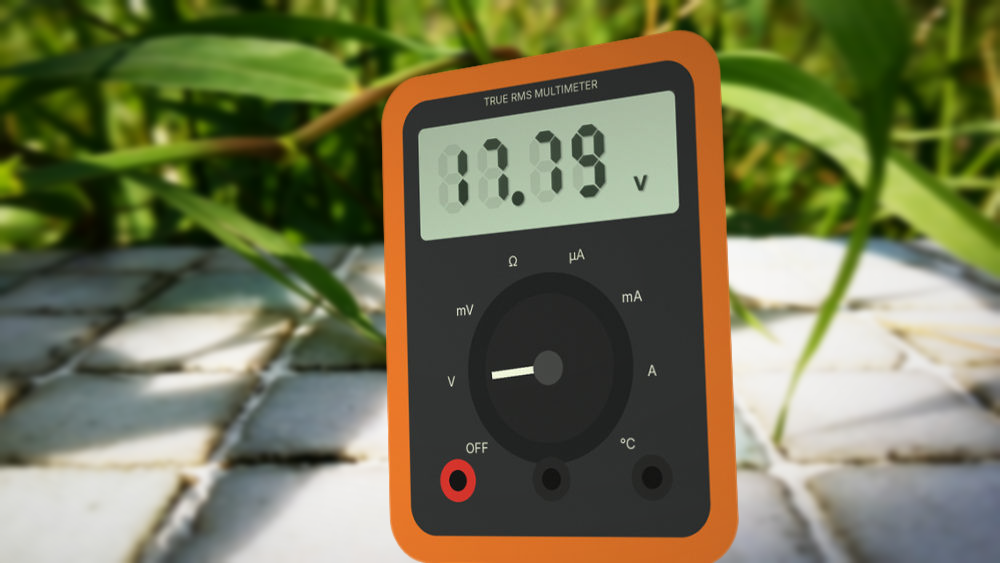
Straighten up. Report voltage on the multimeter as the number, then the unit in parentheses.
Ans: 17.79 (V)
